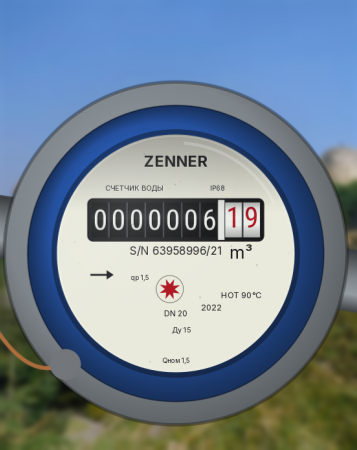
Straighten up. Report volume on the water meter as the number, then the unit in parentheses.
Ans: 6.19 (m³)
